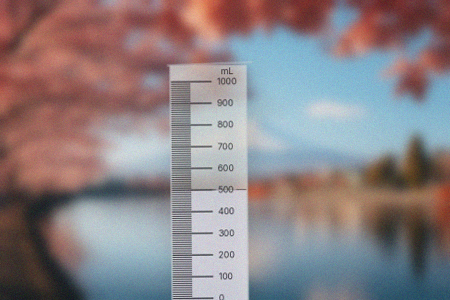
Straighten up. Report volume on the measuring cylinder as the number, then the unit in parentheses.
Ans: 500 (mL)
